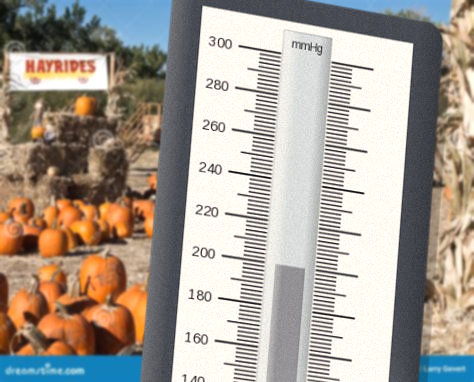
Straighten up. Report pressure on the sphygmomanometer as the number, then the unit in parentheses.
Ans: 200 (mmHg)
